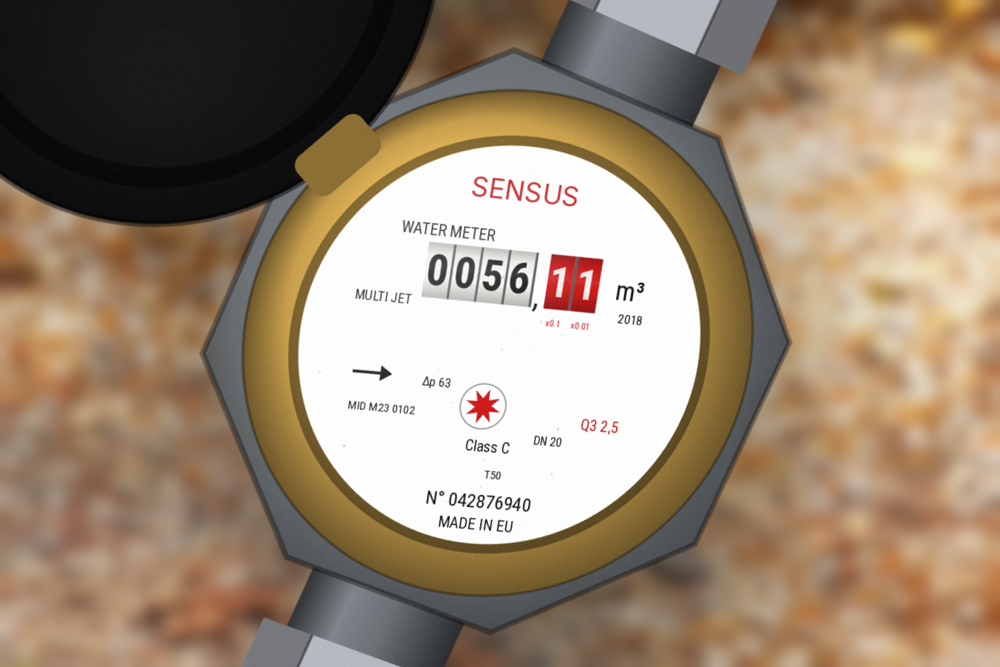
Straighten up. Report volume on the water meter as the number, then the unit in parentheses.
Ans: 56.11 (m³)
